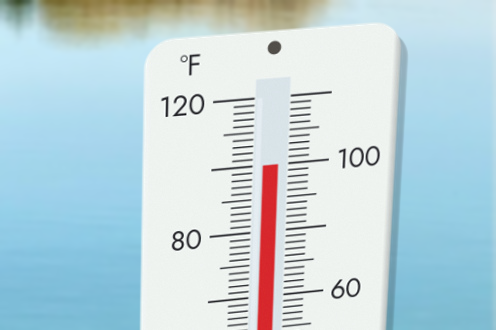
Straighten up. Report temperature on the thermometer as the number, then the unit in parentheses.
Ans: 100 (°F)
